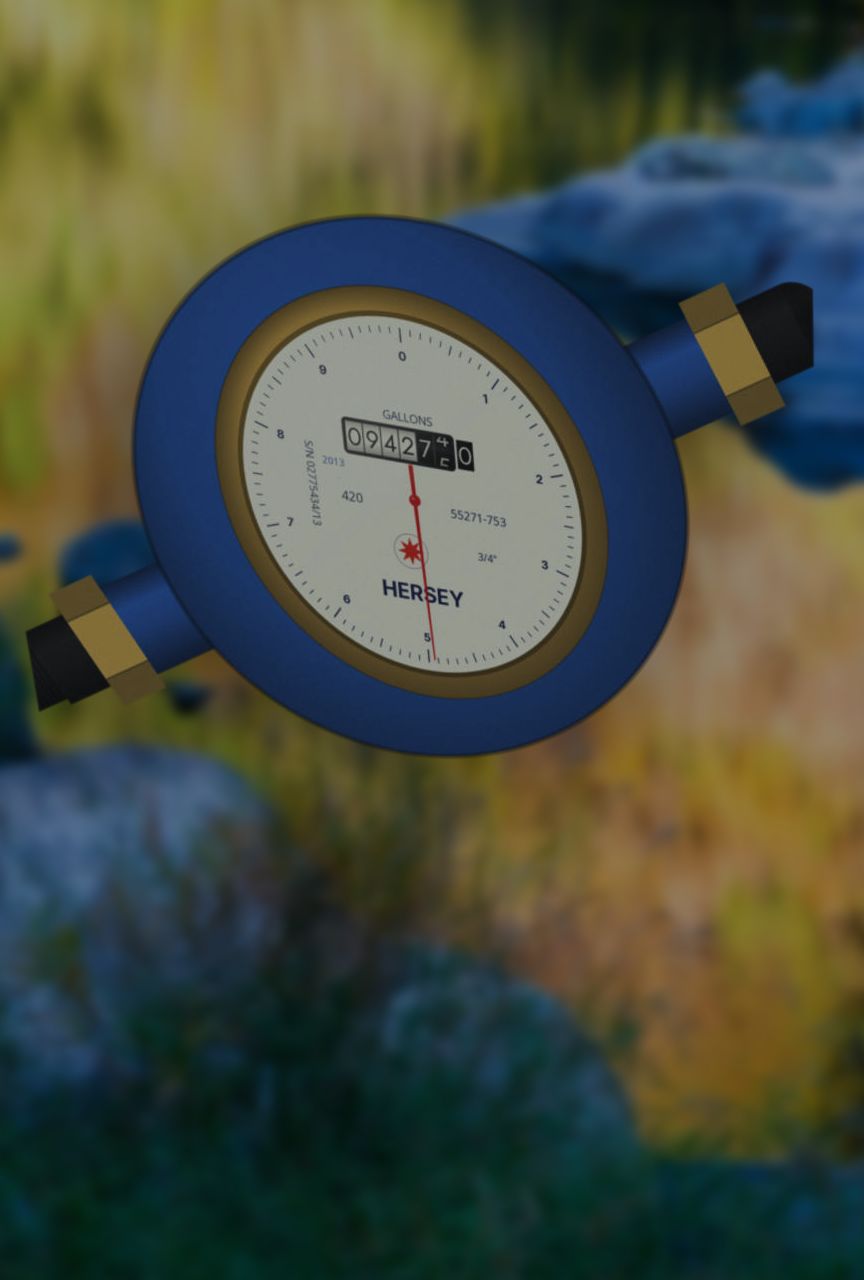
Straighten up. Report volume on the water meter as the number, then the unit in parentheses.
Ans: 942744.9 (gal)
